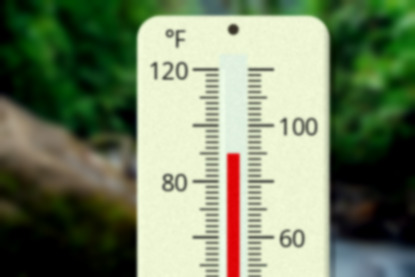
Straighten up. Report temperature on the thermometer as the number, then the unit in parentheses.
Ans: 90 (°F)
